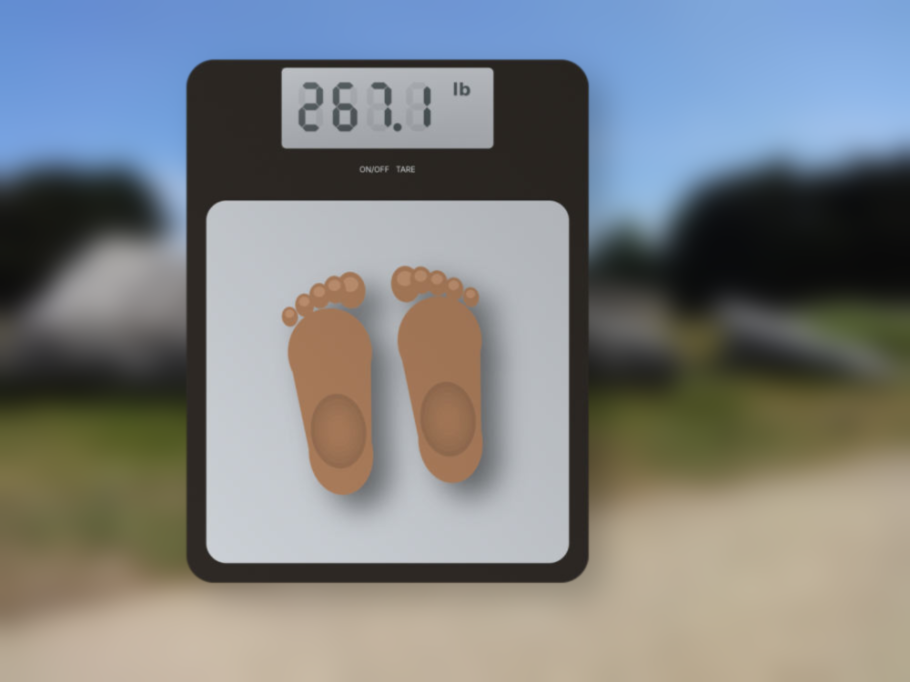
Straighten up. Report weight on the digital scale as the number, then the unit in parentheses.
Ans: 267.1 (lb)
